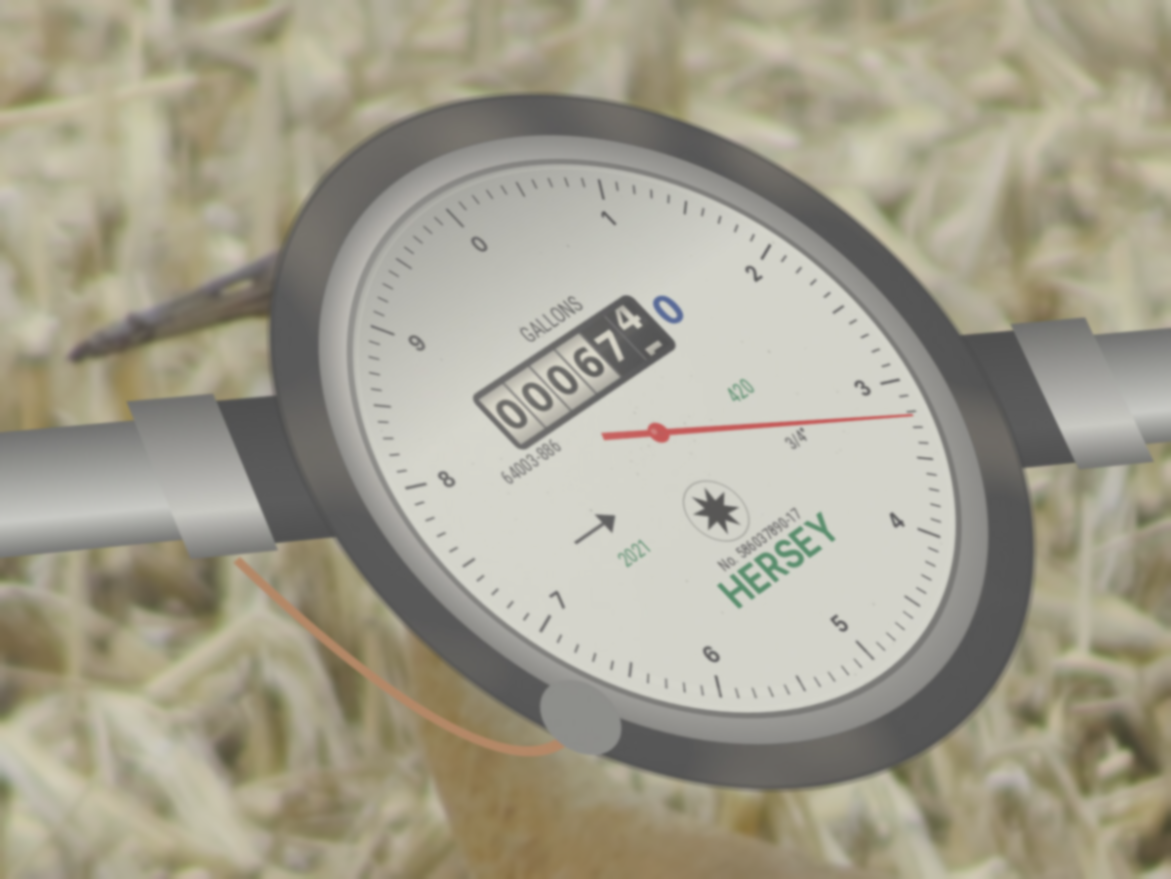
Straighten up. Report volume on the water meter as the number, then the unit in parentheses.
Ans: 6743.2 (gal)
